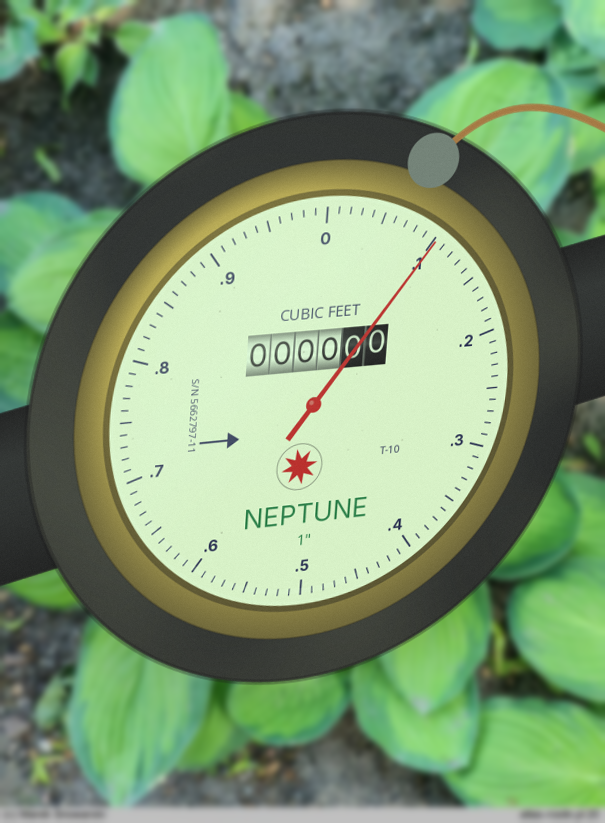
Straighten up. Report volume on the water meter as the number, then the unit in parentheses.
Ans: 0.10 (ft³)
